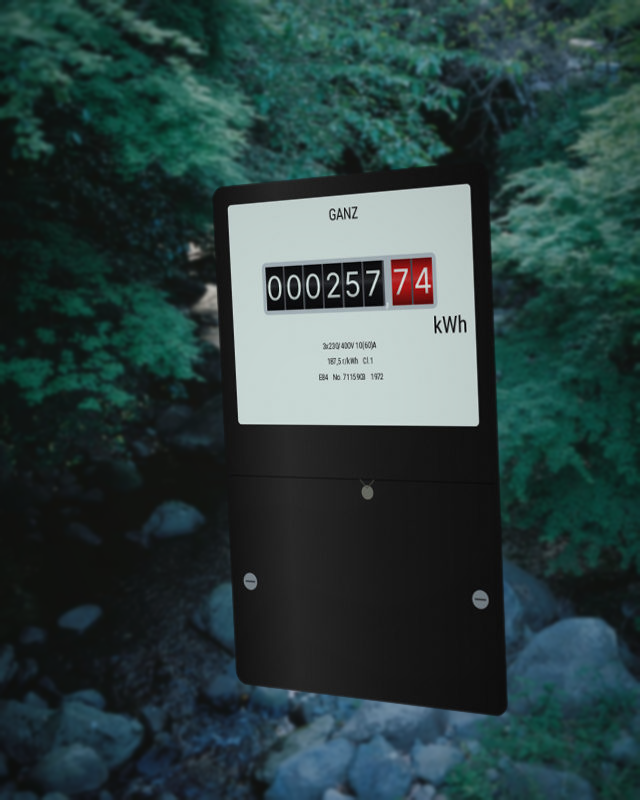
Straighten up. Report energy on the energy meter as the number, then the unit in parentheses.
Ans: 257.74 (kWh)
